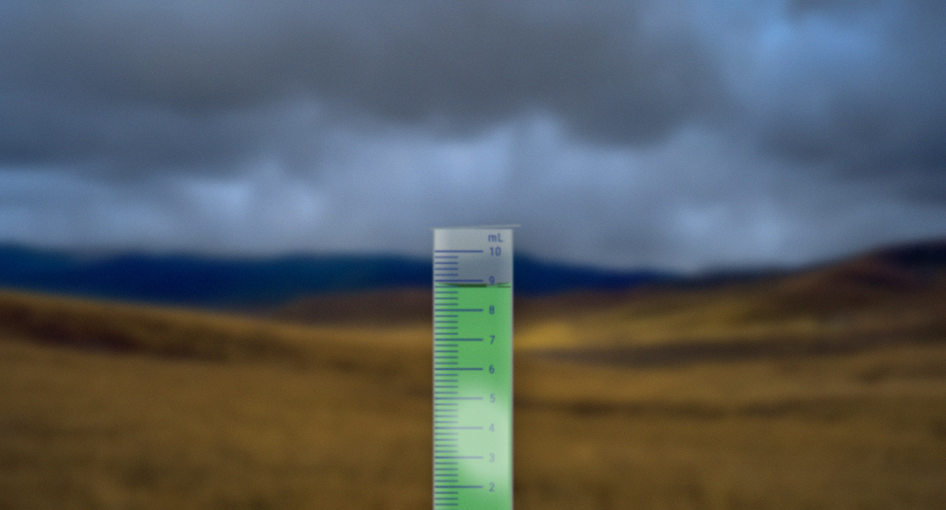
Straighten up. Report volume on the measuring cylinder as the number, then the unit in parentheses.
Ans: 8.8 (mL)
